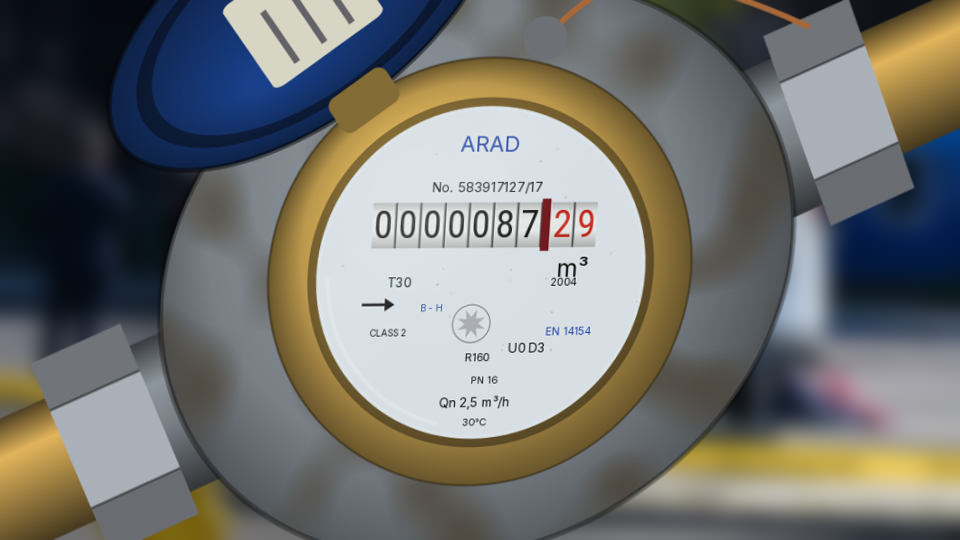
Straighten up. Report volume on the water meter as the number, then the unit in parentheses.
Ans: 87.29 (m³)
